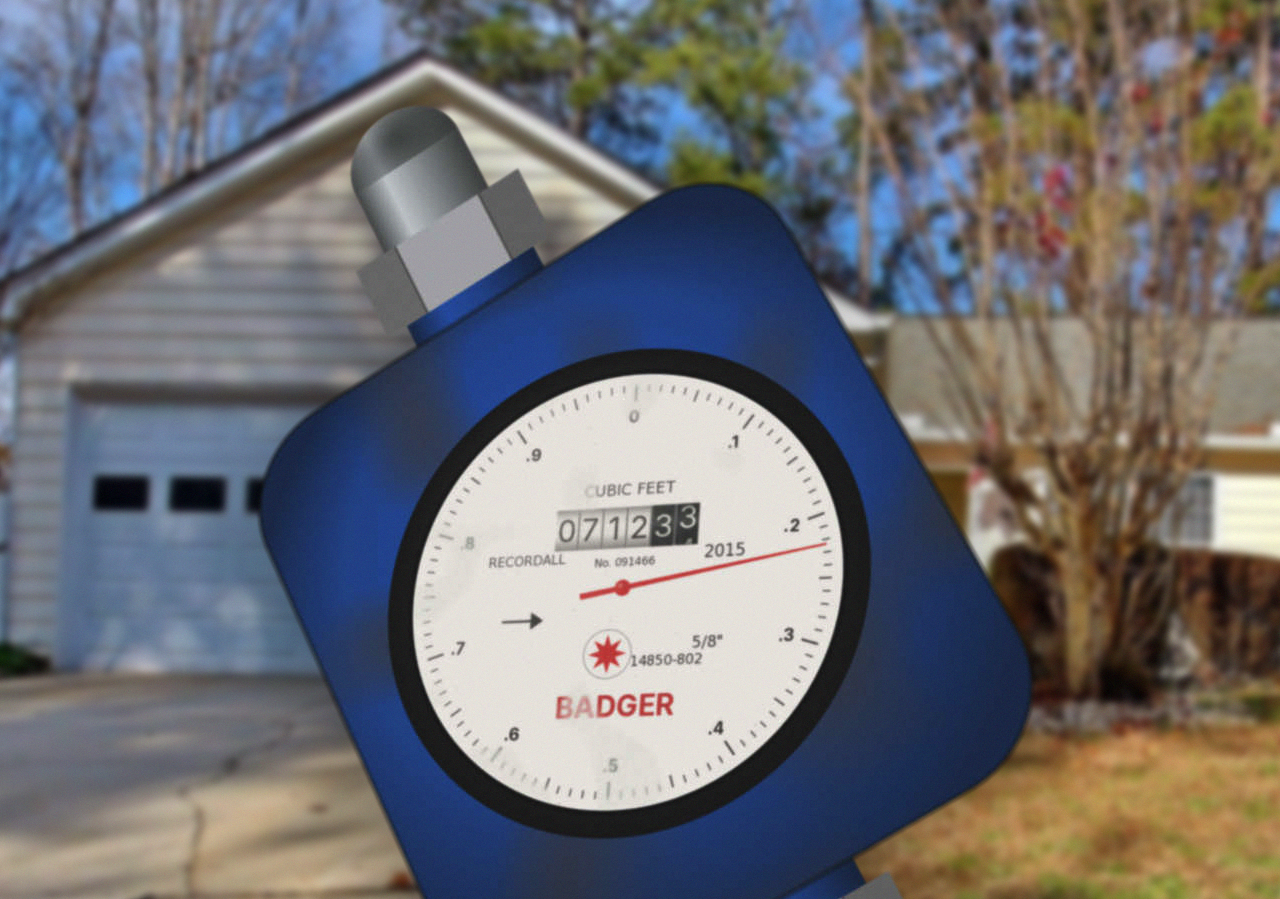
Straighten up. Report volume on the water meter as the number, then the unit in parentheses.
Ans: 71233.22 (ft³)
